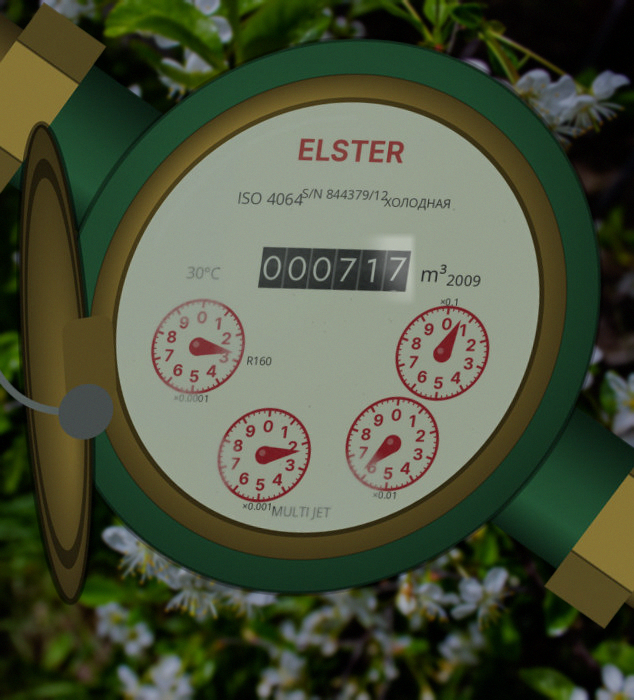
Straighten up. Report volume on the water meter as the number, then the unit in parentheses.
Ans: 717.0622 (m³)
